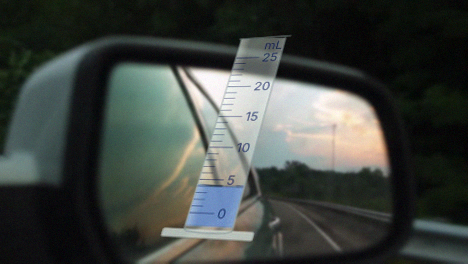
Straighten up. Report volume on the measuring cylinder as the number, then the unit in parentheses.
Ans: 4 (mL)
